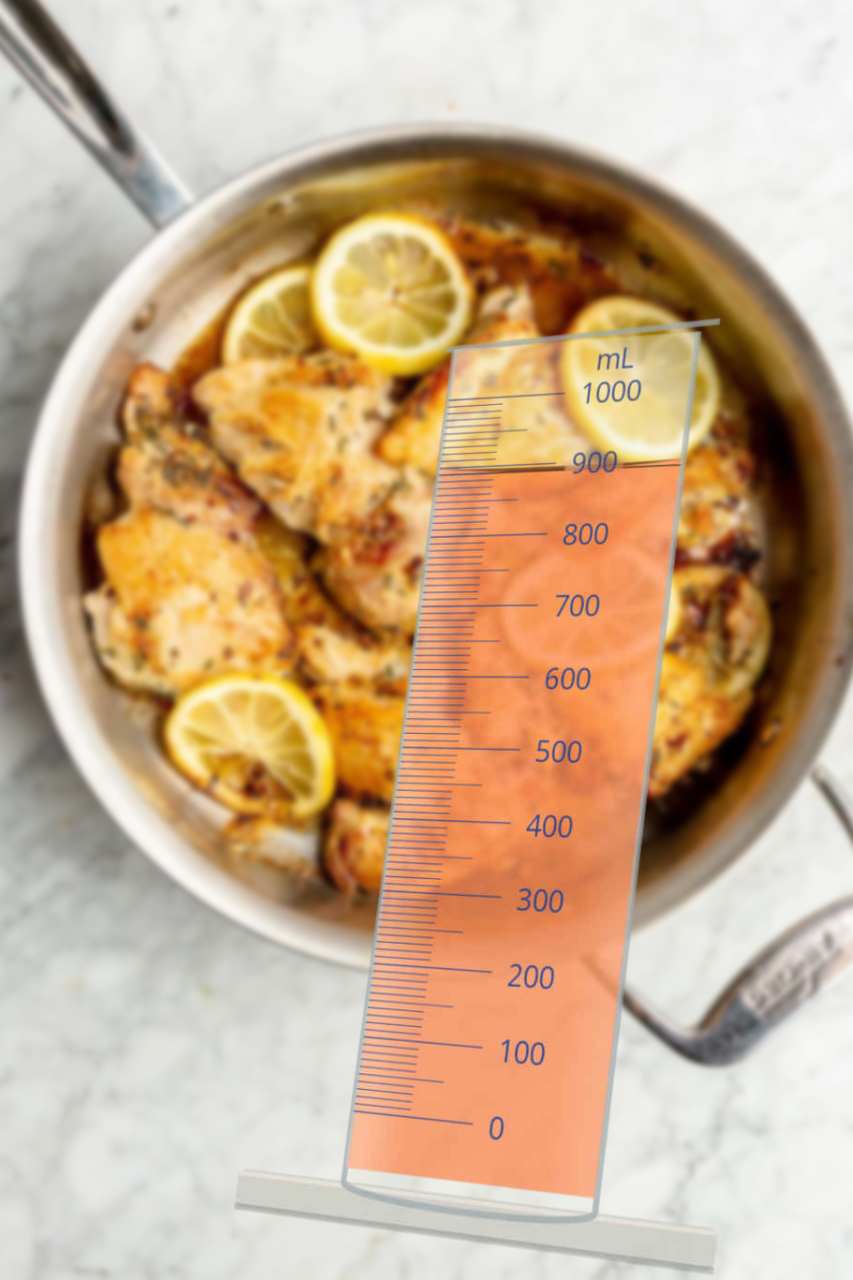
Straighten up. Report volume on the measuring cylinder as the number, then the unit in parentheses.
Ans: 890 (mL)
